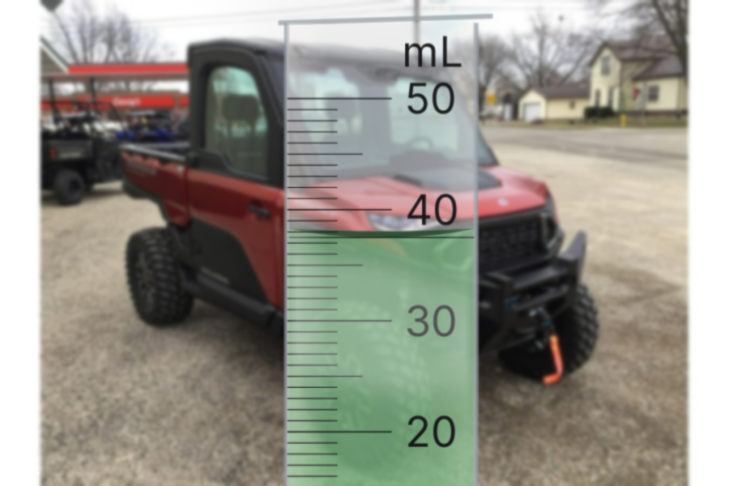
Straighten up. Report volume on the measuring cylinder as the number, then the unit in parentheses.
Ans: 37.5 (mL)
